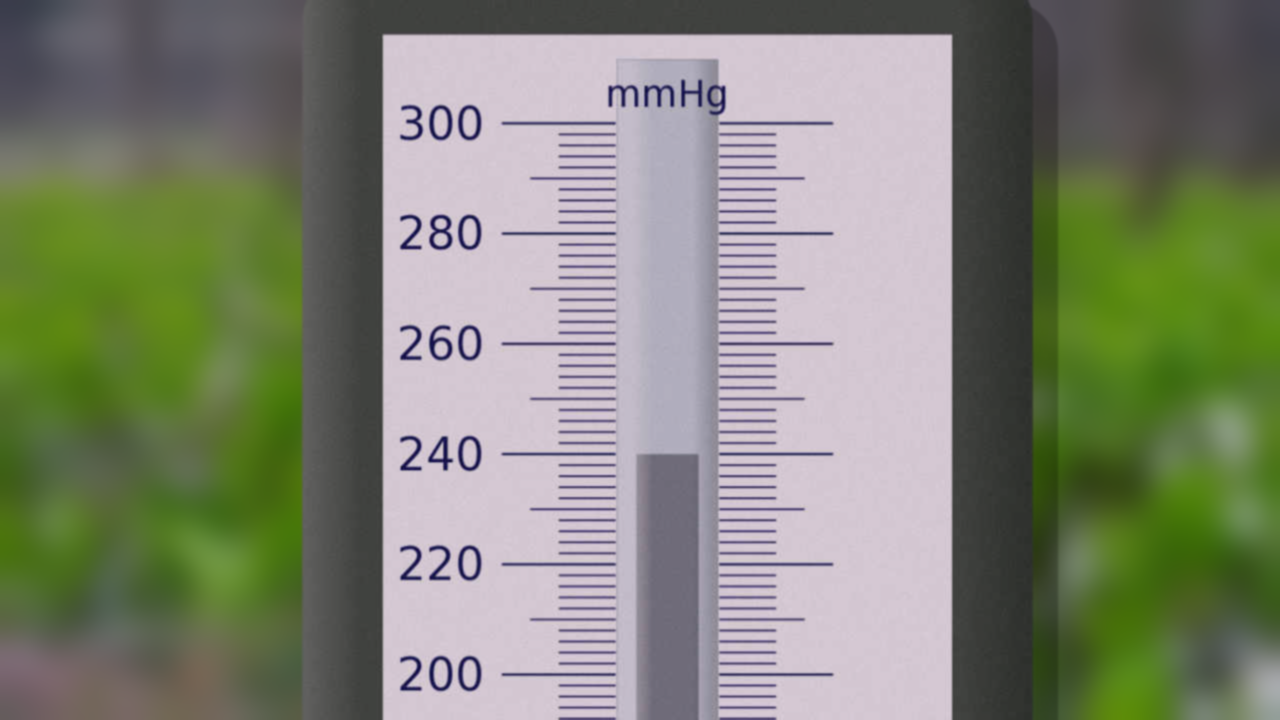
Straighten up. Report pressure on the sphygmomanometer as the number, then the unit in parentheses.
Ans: 240 (mmHg)
